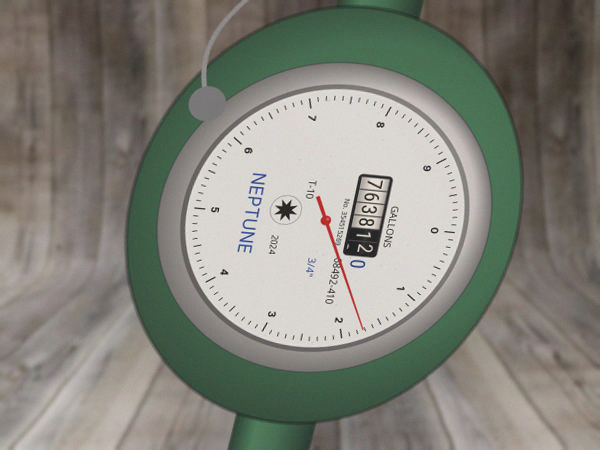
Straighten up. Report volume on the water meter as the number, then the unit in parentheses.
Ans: 7638121.7 (gal)
